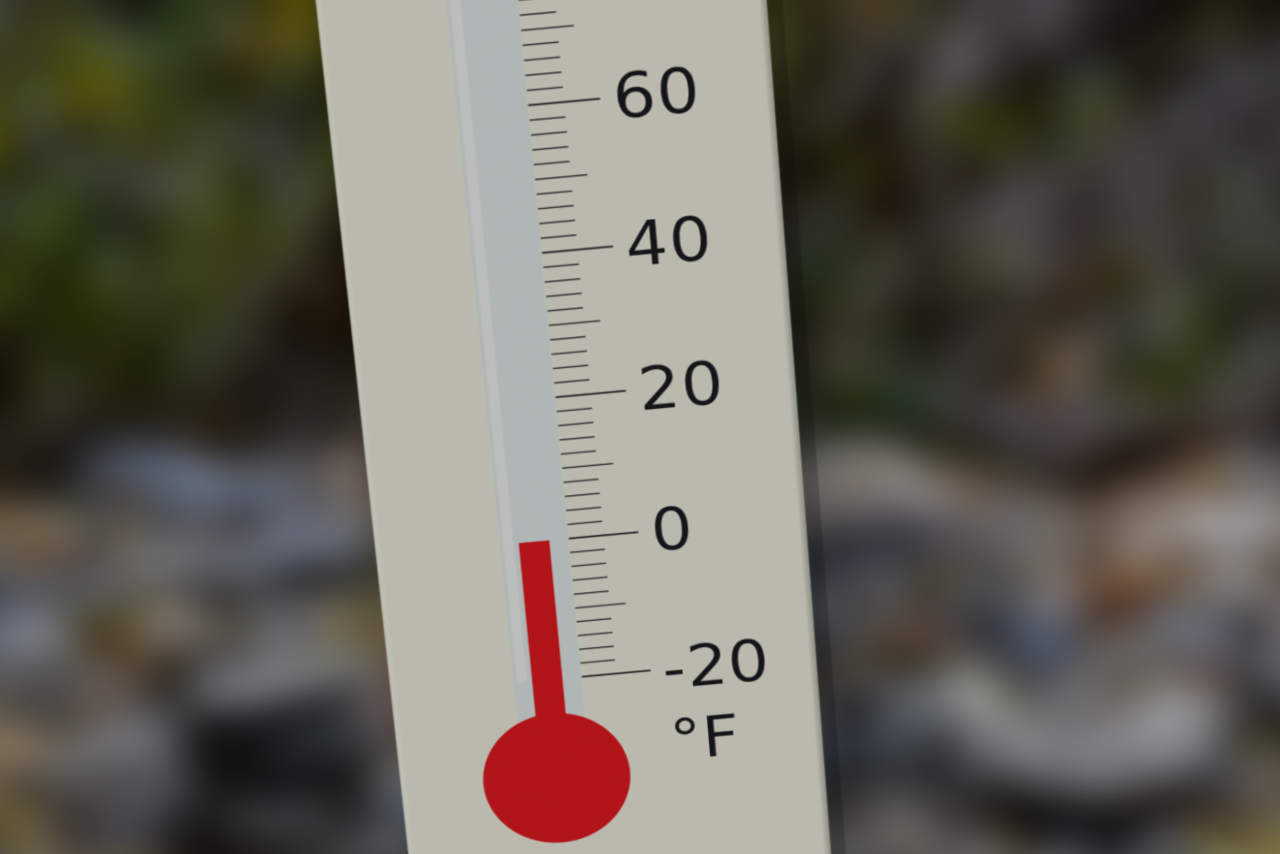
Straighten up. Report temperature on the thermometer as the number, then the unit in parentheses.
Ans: 0 (°F)
